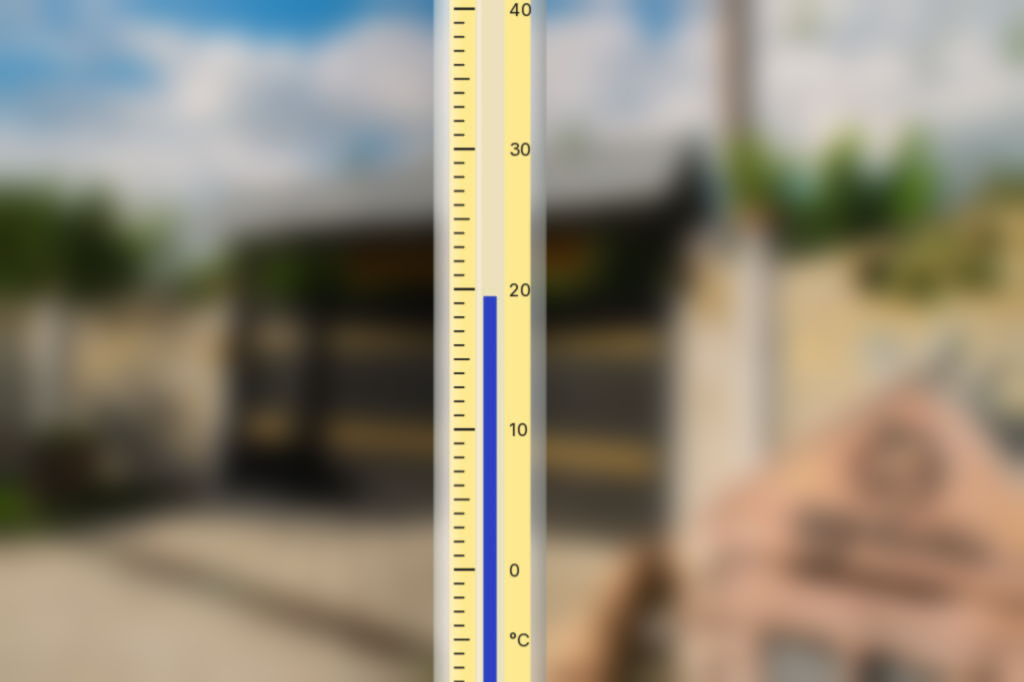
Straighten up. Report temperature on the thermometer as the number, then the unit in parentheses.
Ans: 19.5 (°C)
